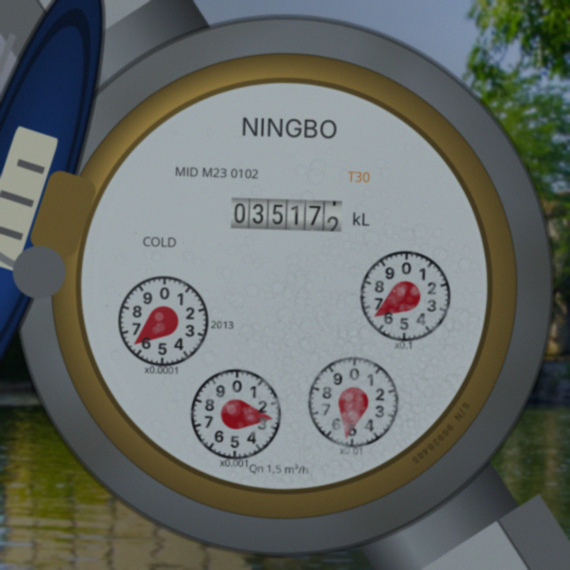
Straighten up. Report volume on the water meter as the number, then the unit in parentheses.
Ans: 35171.6526 (kL)
